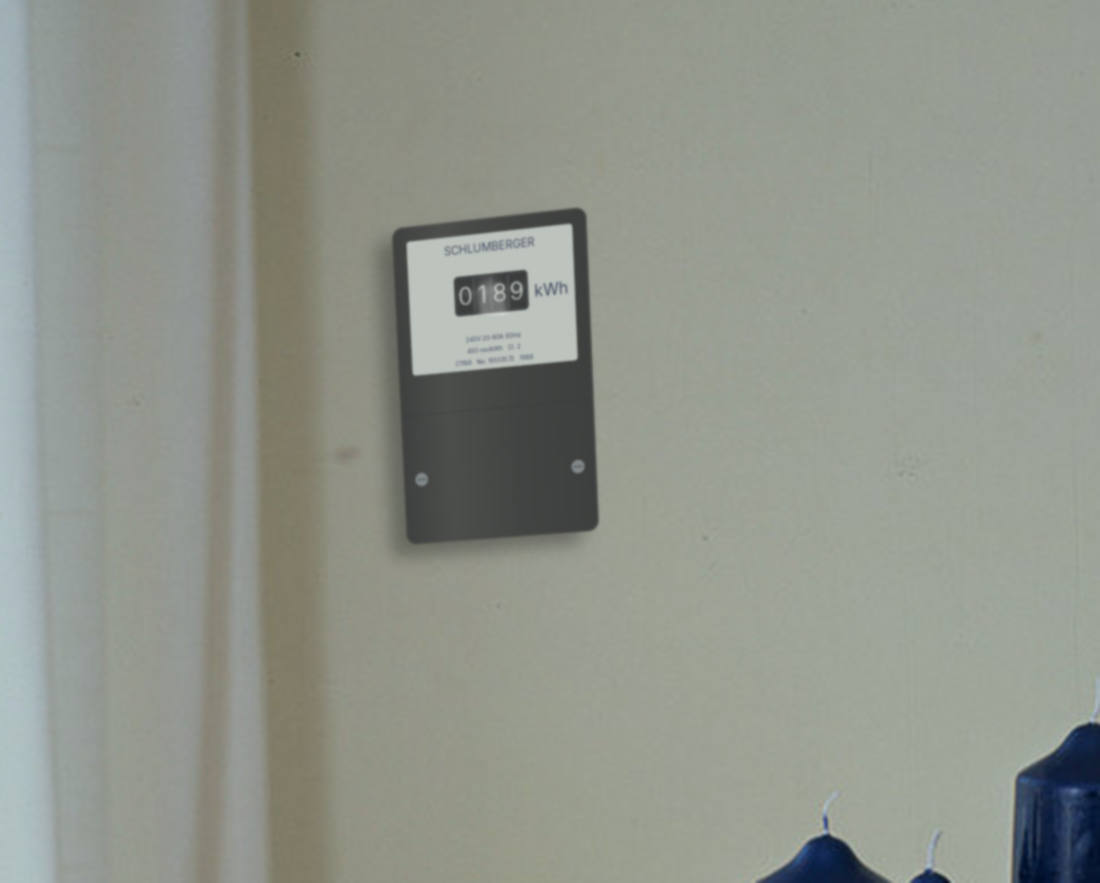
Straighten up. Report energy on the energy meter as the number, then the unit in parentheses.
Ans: 189 (kWh)
